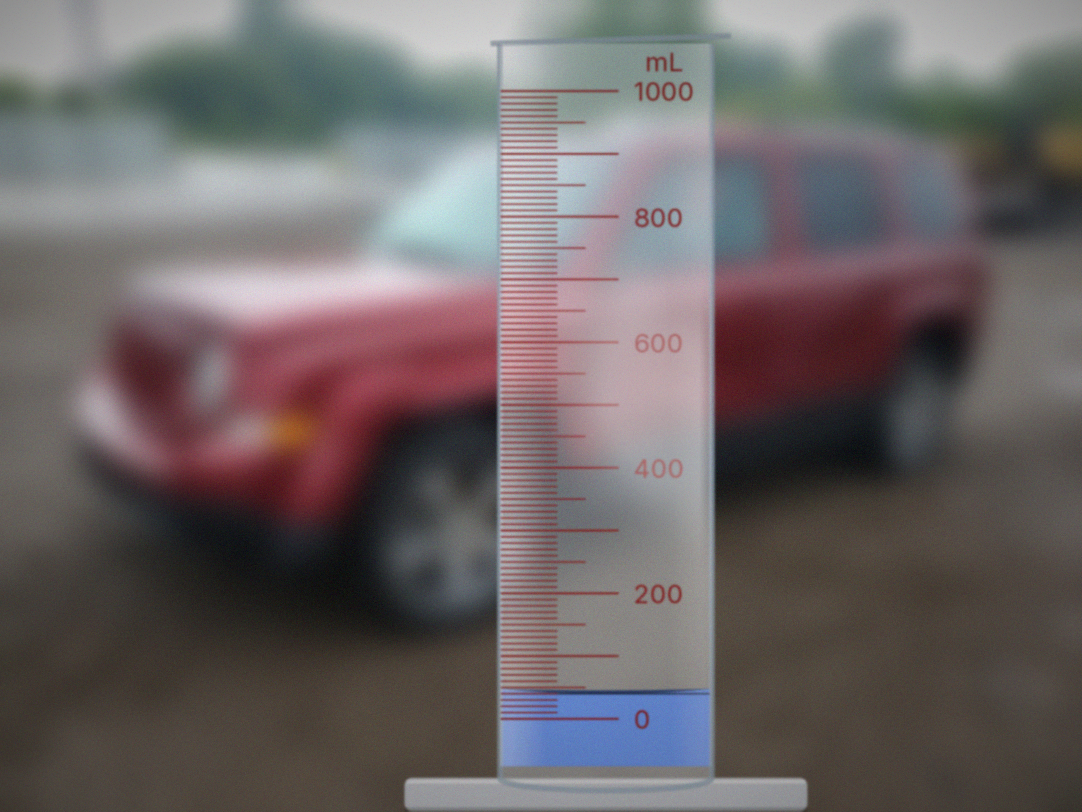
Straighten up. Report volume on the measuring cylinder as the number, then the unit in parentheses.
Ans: 40 (mL)
